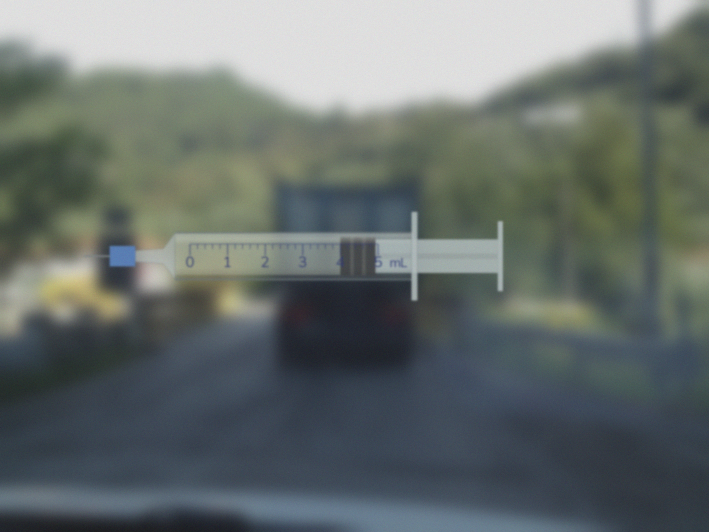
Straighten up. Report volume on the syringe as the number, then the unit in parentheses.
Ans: 4 (mL)
